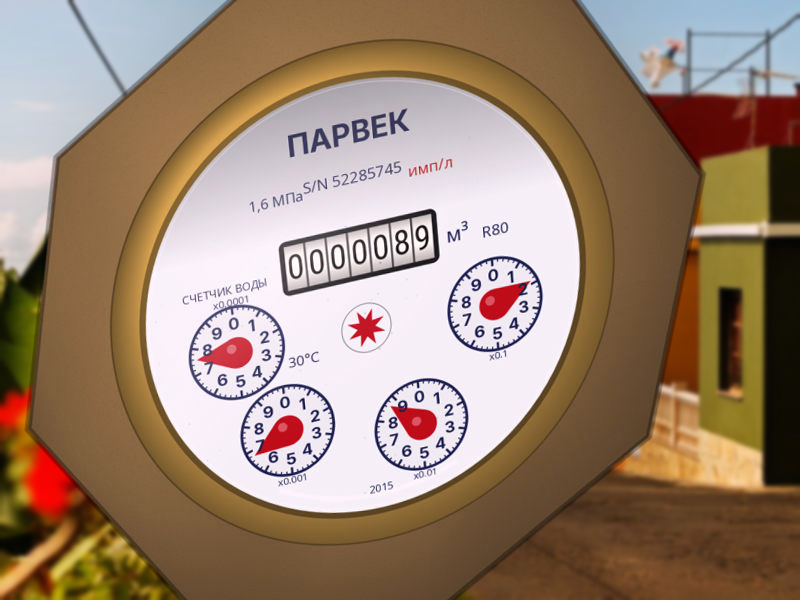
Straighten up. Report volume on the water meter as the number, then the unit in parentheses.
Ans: 89.1867 (m³)
